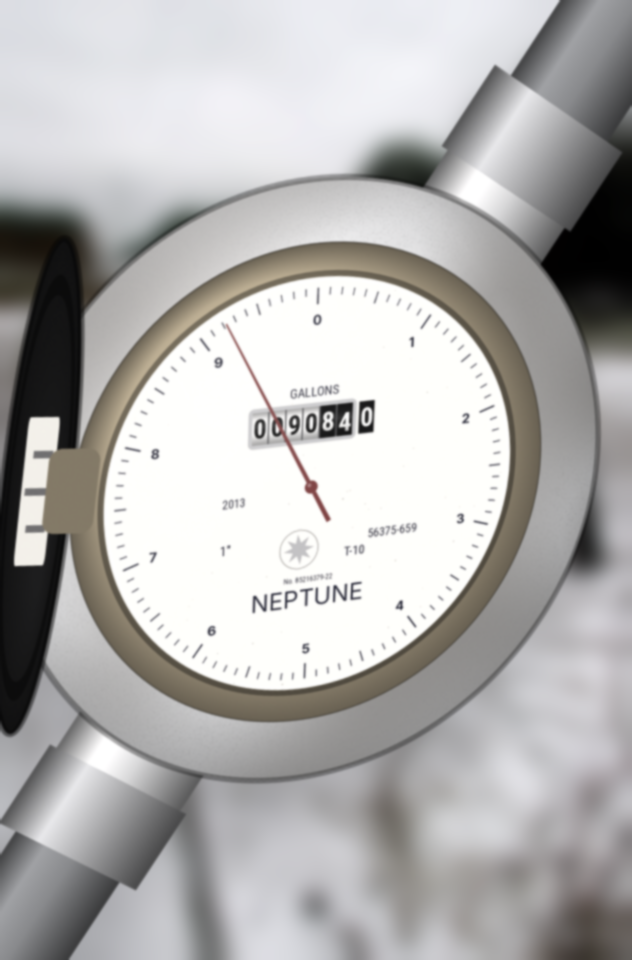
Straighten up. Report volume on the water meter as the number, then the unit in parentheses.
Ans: 90839.2 (gal)
